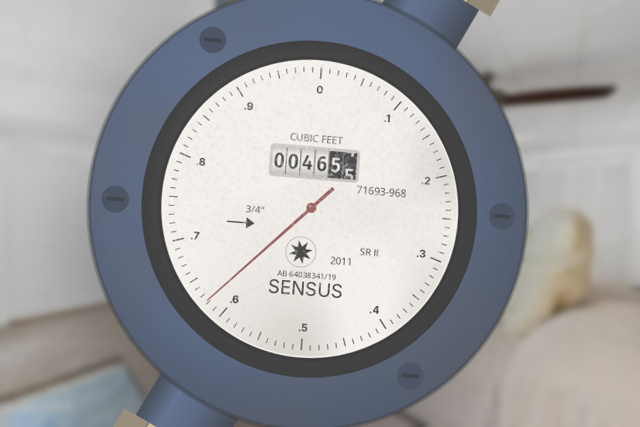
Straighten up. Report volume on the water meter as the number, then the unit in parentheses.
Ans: 4654.62 (ft³)
